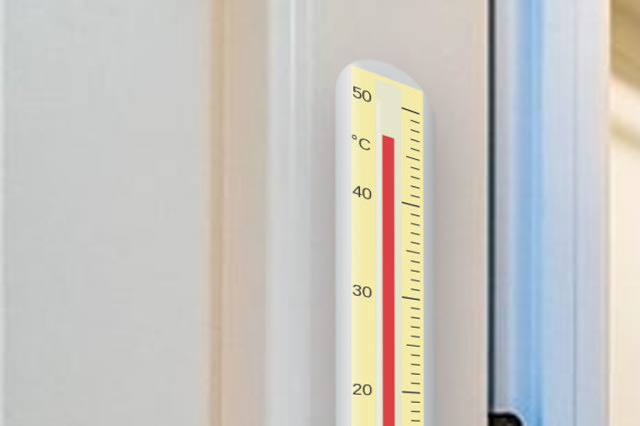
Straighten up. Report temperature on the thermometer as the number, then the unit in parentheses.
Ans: 46.5 (°C)
